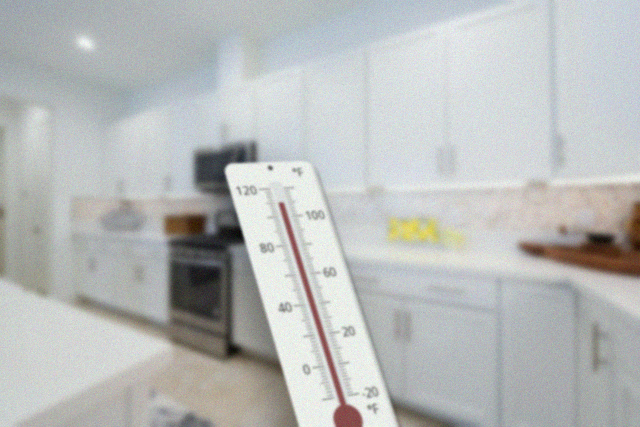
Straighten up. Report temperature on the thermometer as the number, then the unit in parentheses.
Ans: 110 (°F)
